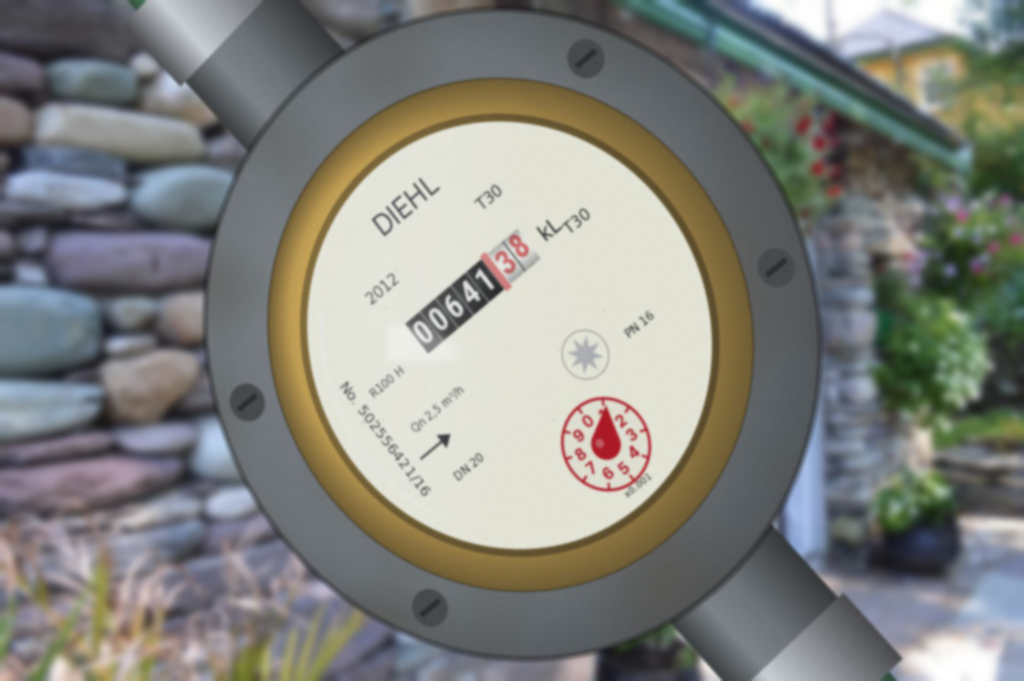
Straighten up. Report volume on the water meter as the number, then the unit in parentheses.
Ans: 641.381 (kL)
